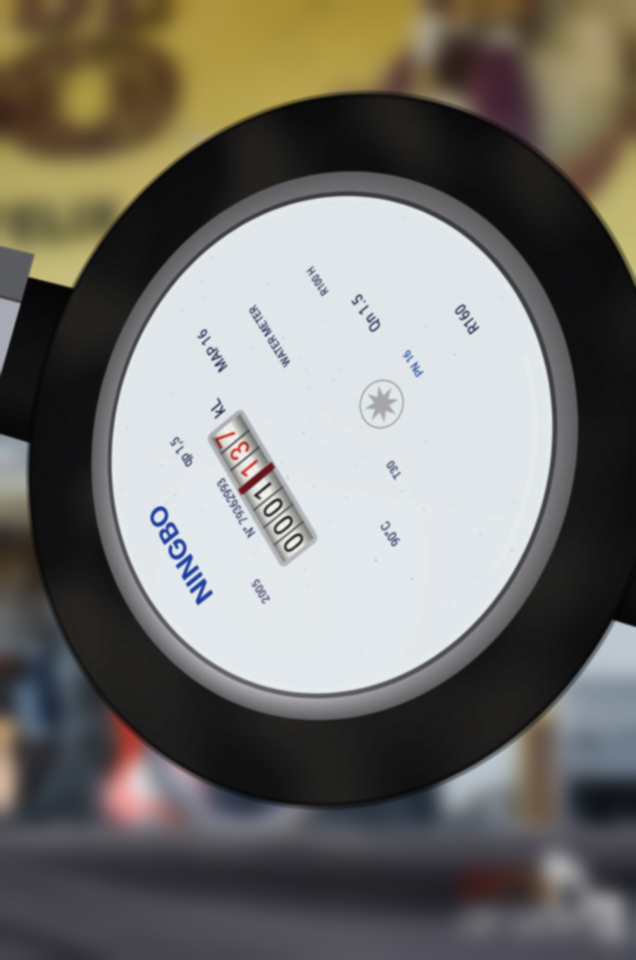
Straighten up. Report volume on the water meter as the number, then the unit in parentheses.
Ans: 1.137 (kL)
